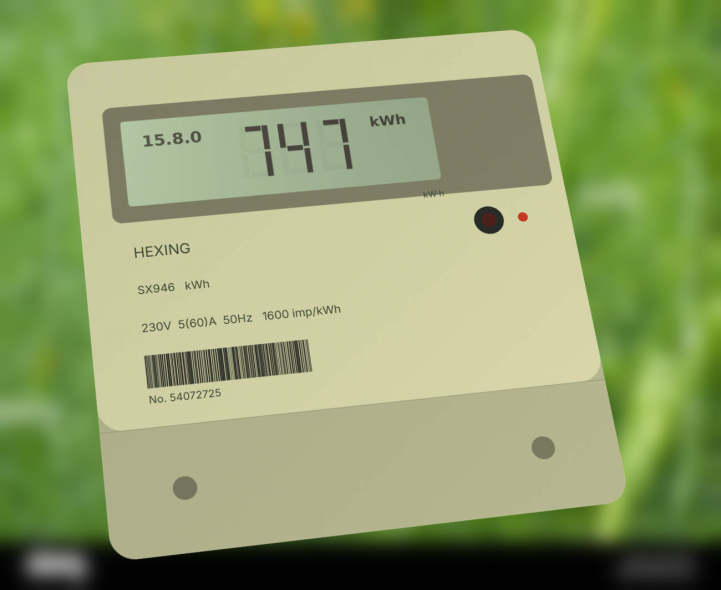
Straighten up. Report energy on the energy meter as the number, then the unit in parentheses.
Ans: 747 (kWh)
